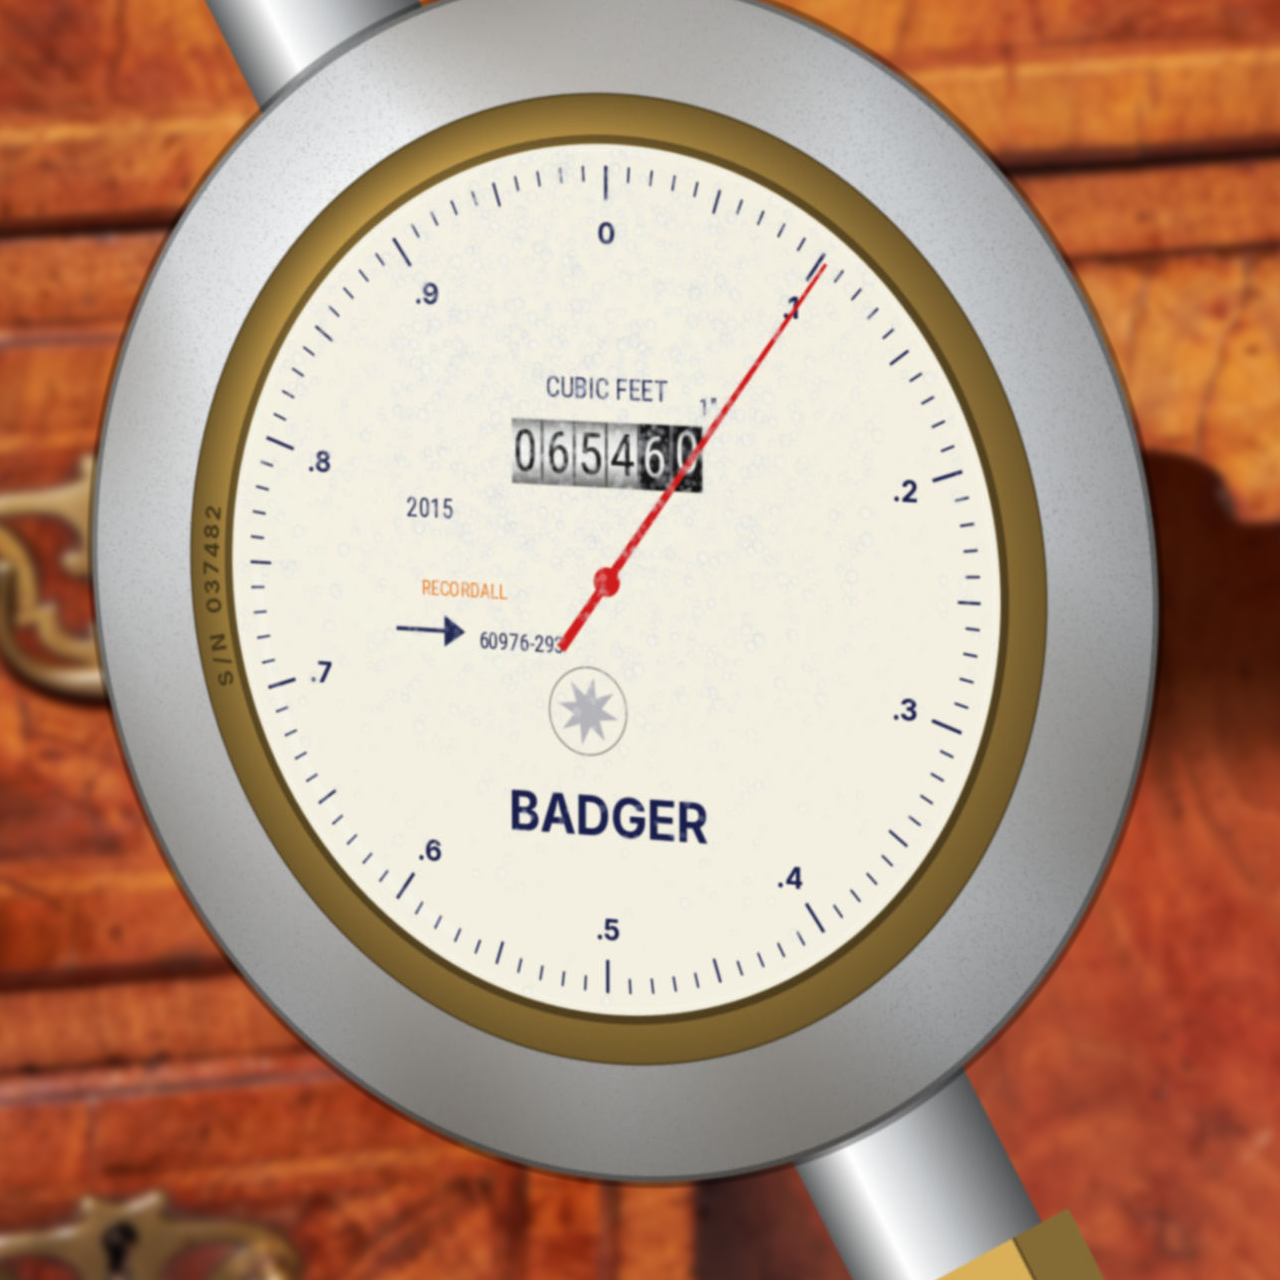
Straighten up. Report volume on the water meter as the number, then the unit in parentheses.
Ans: 65460.10 (ft³)
